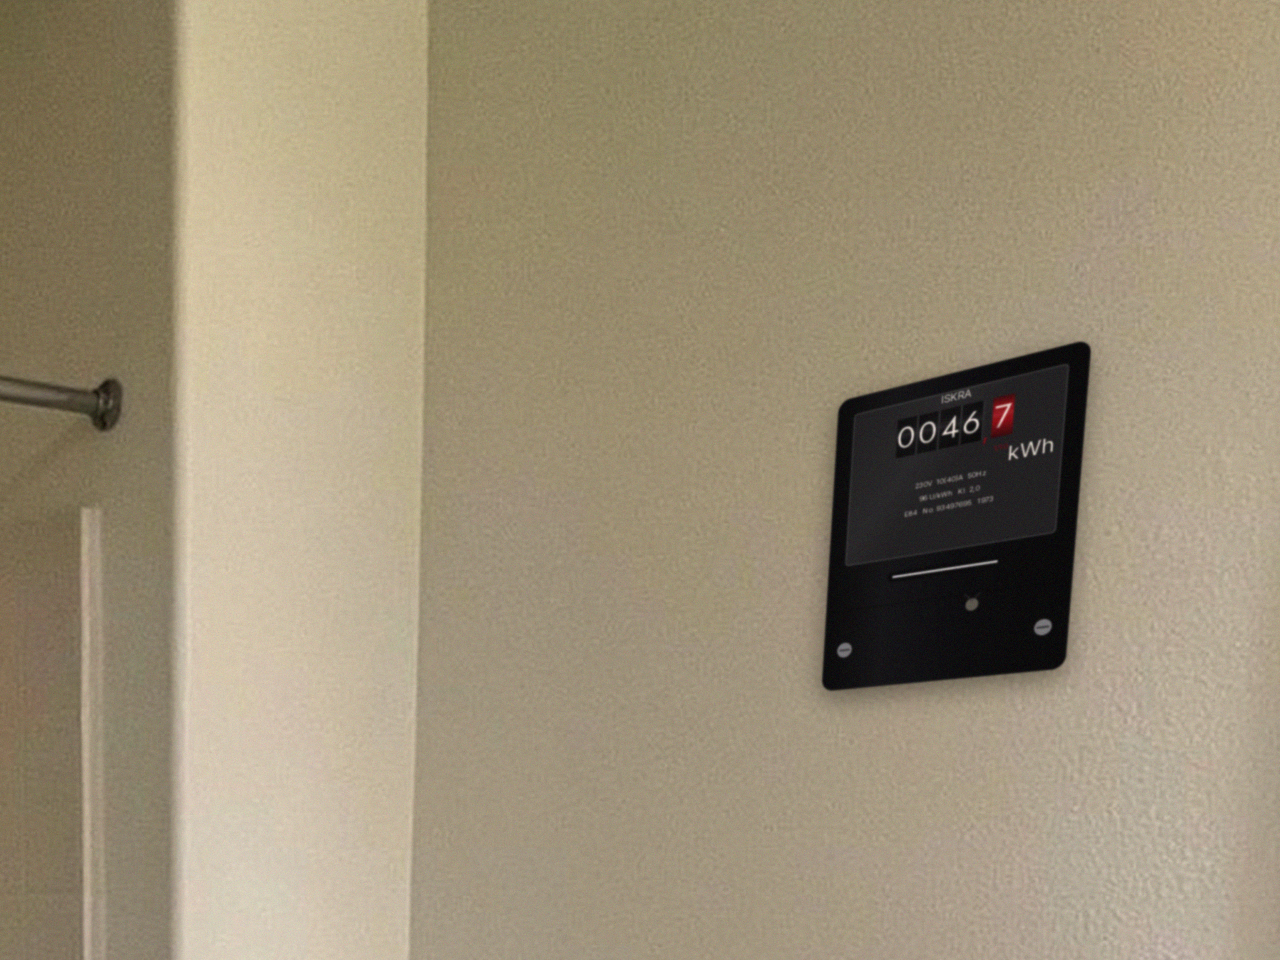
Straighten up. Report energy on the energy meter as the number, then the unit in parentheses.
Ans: 46.7 (kWh)
